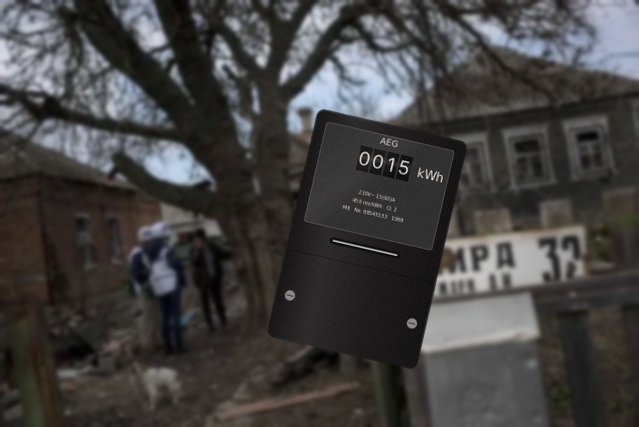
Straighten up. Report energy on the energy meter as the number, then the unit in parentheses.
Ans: 15 (kWh)
